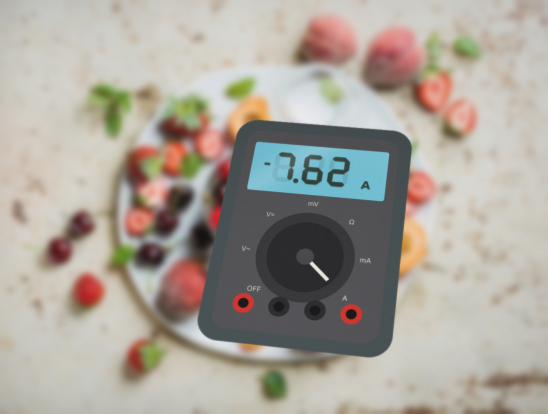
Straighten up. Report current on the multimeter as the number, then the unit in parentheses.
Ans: -7.62 (A)
